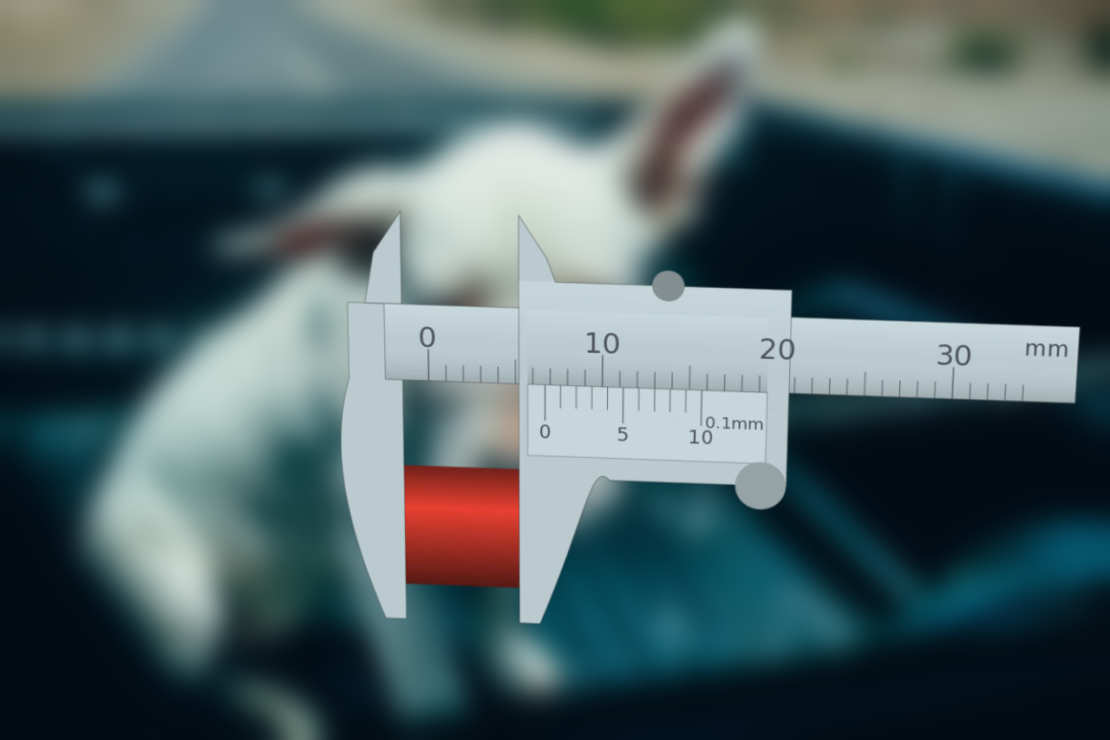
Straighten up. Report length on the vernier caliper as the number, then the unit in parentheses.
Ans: 6.7 (mm)
